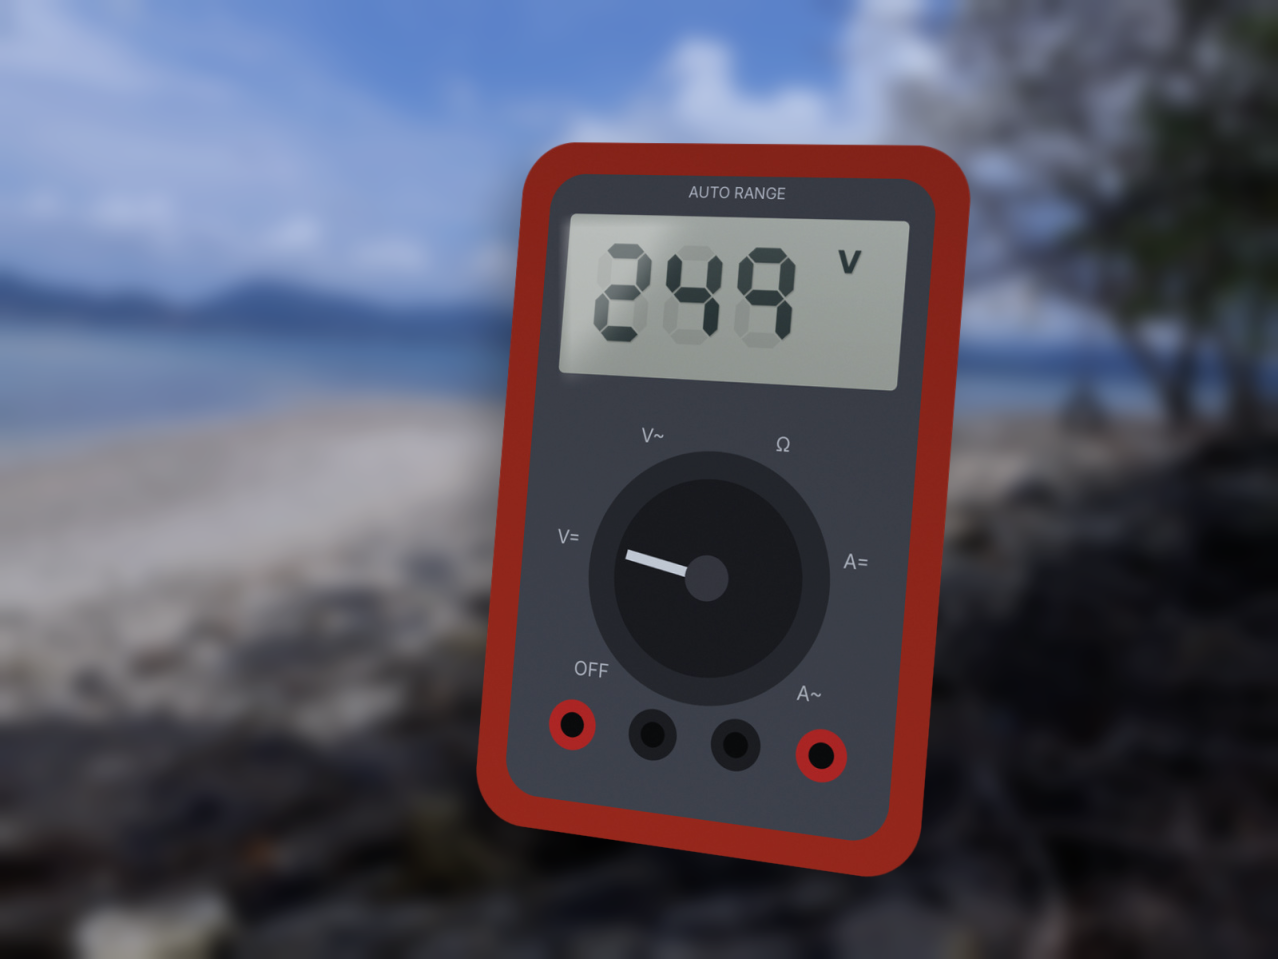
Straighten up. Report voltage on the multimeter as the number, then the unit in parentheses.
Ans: 249 (V)
